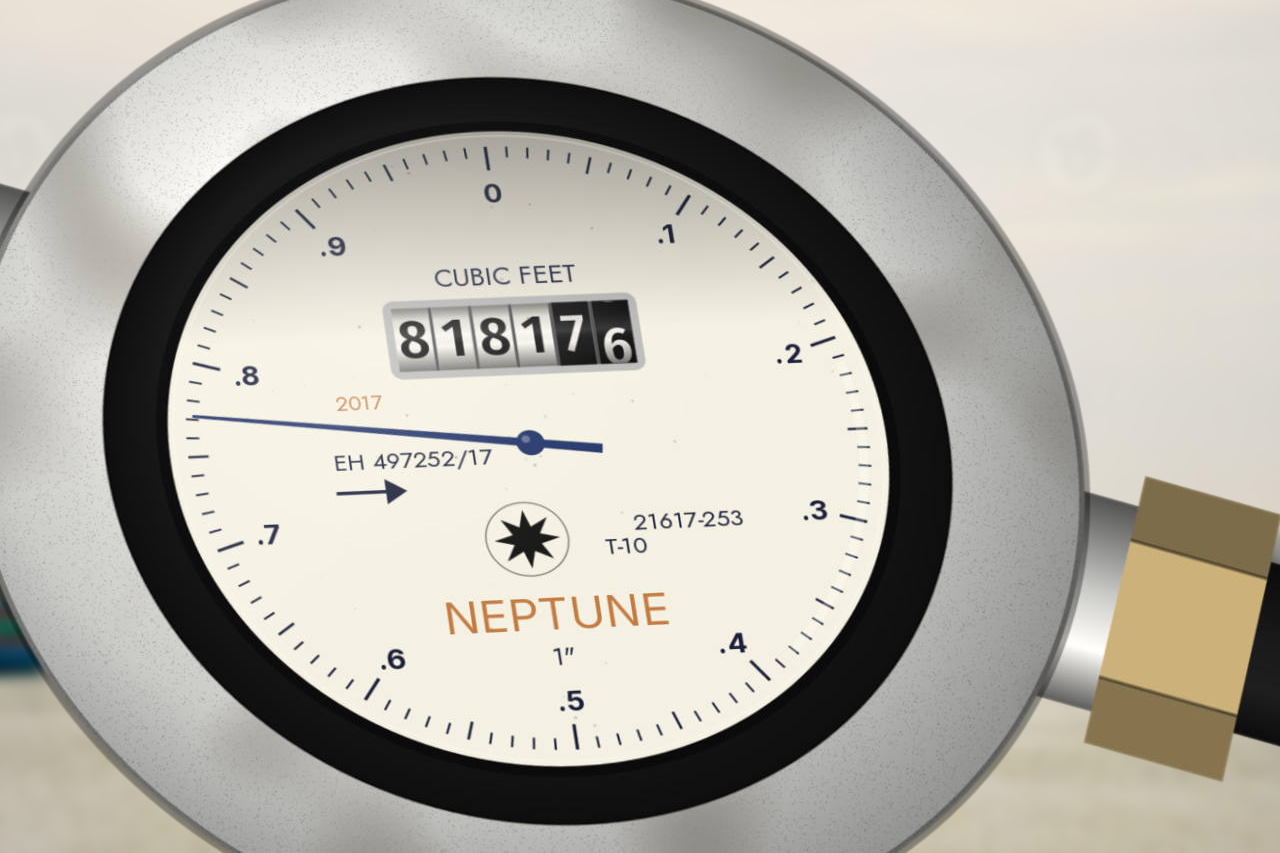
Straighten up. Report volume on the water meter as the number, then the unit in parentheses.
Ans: 818175.77 (ft³)
